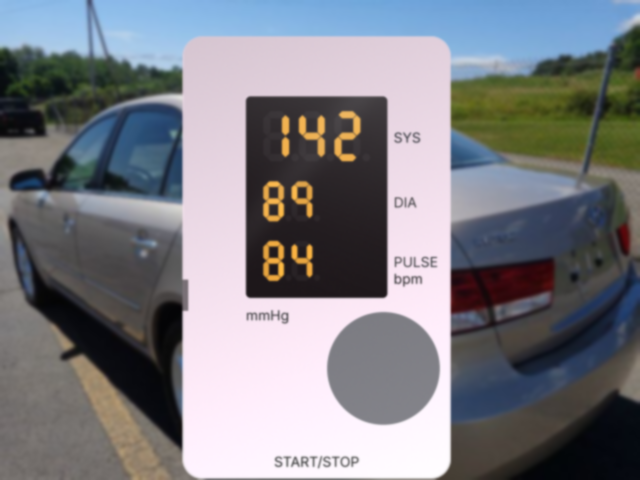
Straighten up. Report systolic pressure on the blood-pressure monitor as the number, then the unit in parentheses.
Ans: 142 (mmHg)
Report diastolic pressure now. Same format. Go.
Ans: 89 (mmHg)
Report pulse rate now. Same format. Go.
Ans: 84 (bpm)
